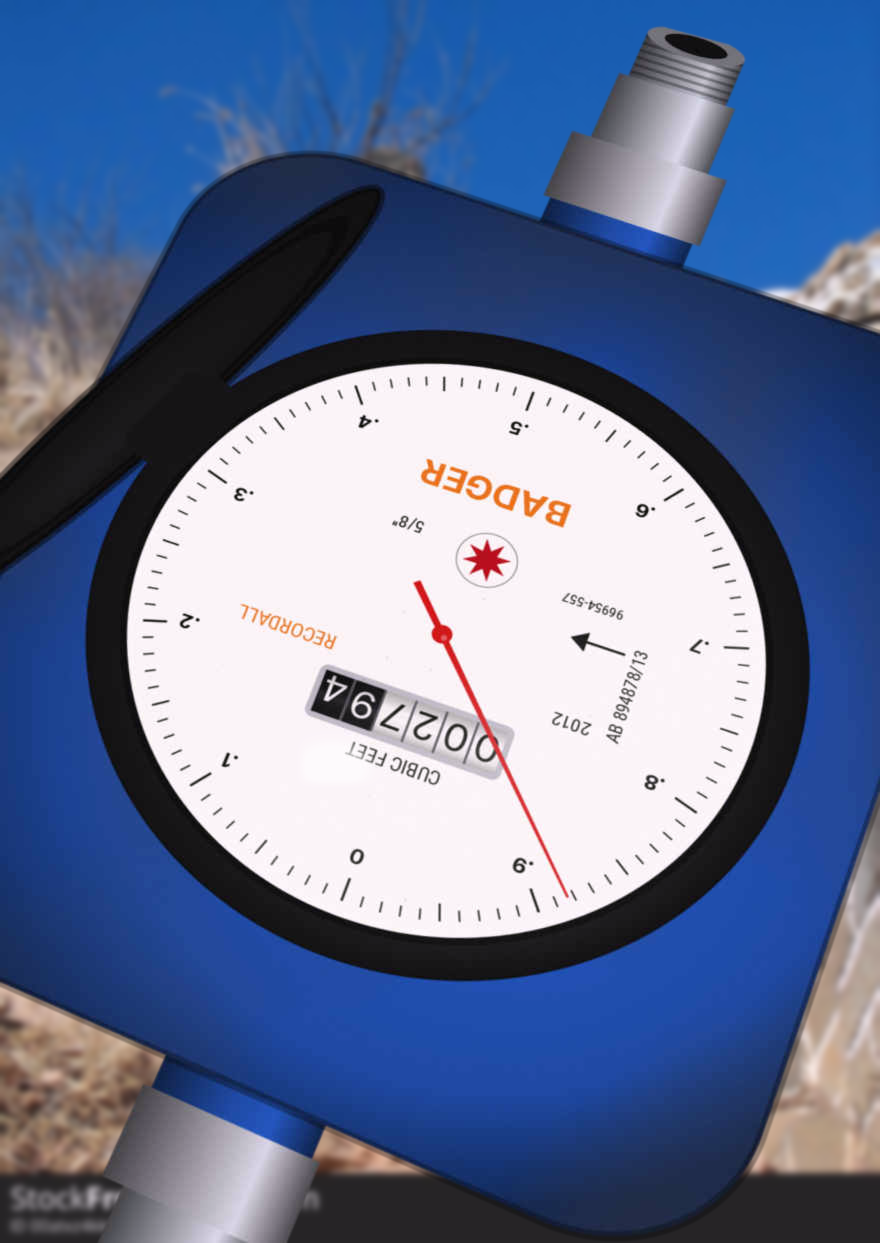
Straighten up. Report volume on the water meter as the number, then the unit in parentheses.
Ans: 2793.88 (ft³)
